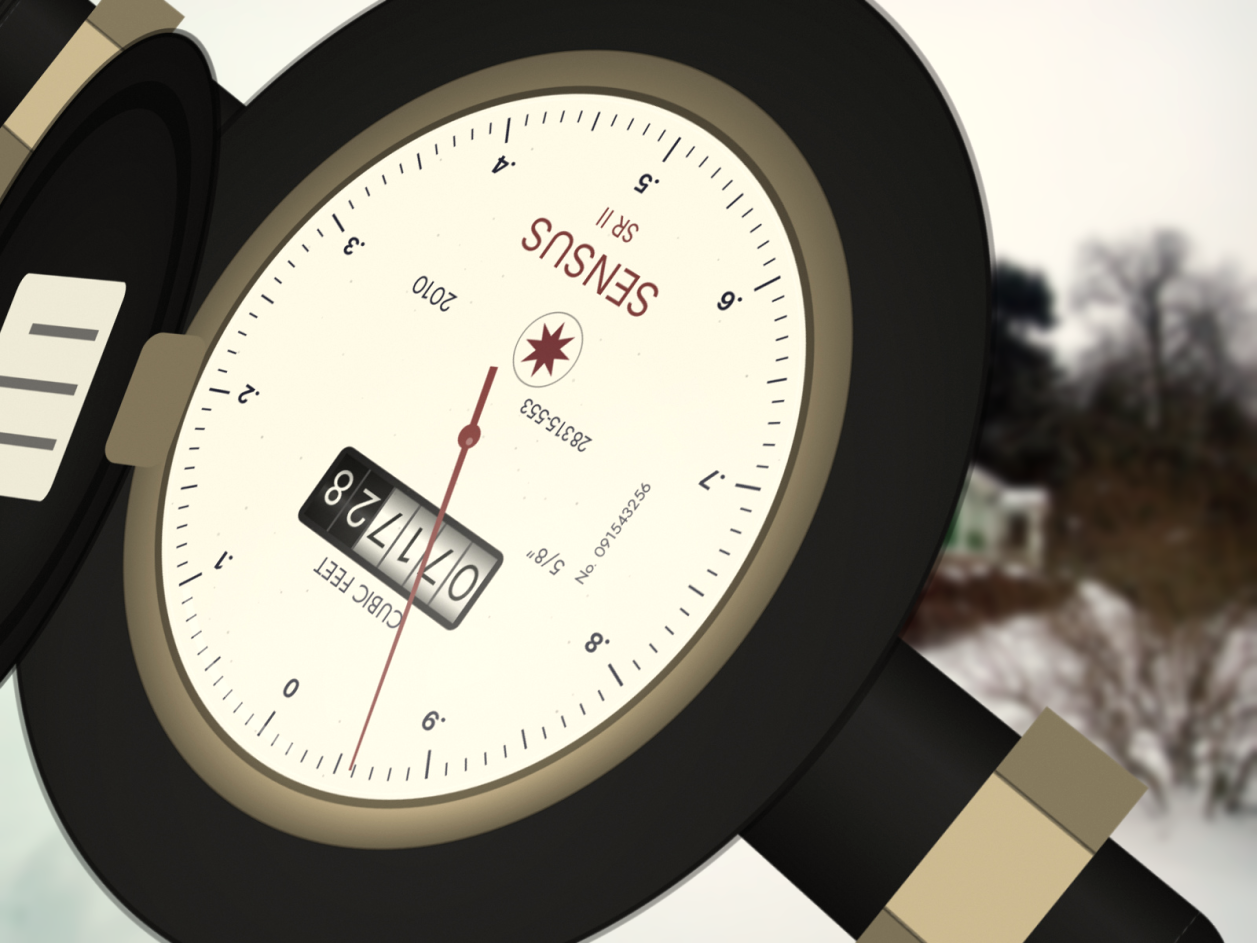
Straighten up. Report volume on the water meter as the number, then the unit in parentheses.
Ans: 71727.94 (ft³)
